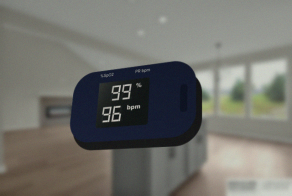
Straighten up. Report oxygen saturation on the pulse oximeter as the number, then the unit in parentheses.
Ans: 99 (%)
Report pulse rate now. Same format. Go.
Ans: 96 (bpm)
